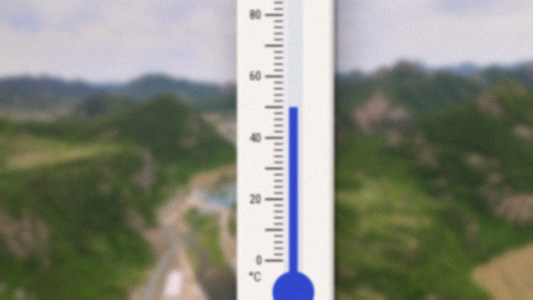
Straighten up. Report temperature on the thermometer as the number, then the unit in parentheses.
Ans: 50 (°C)
